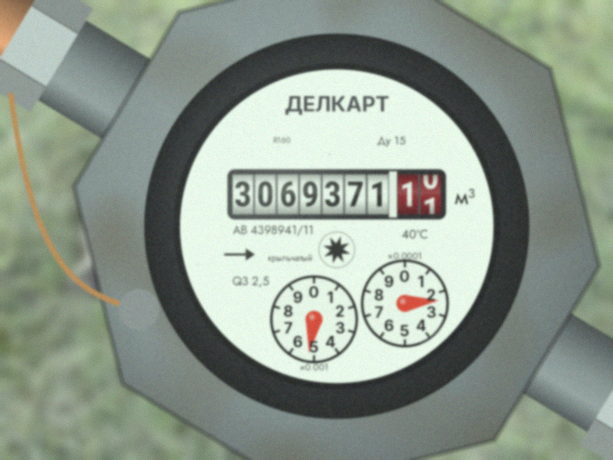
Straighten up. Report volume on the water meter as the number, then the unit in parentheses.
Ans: 3069371.1052 (m³)
